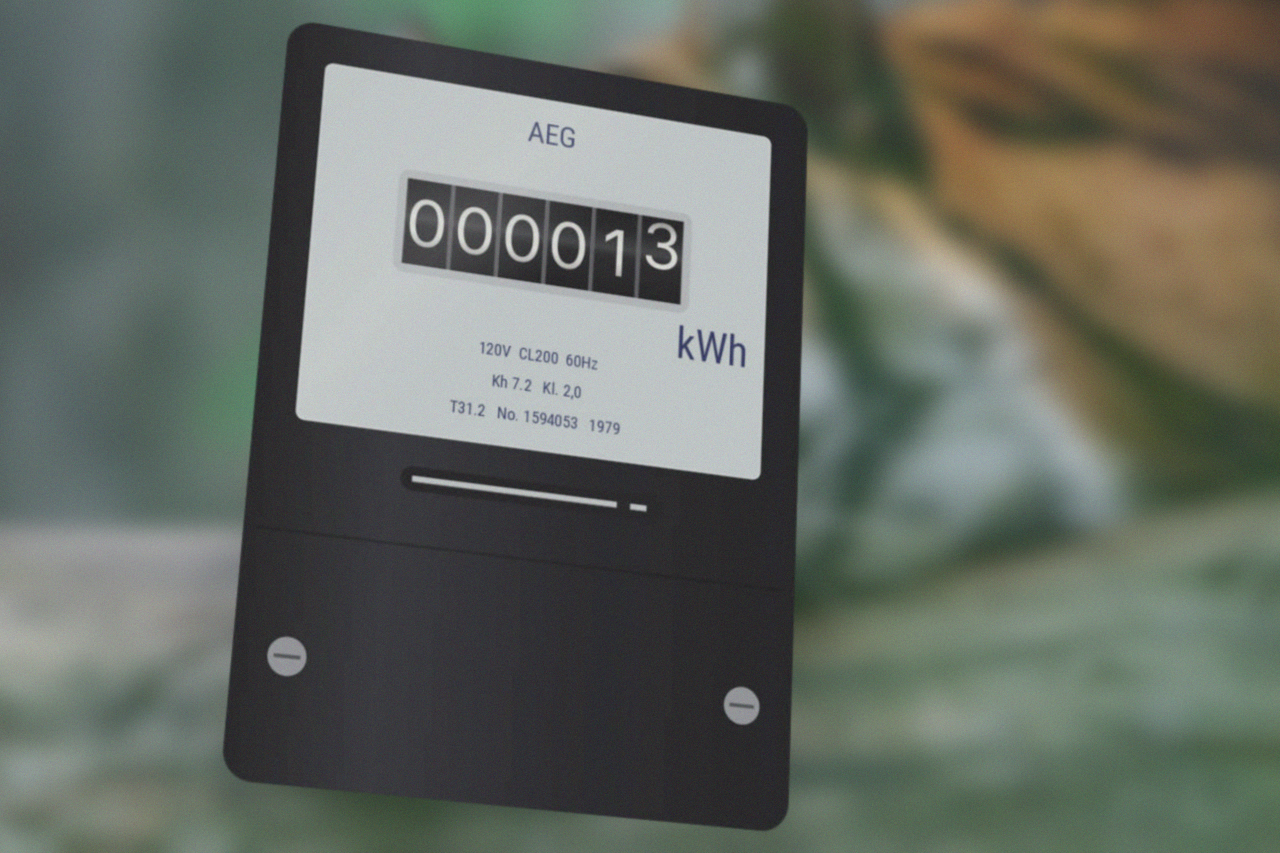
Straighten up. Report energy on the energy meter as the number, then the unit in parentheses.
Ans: 13 (kWh)
